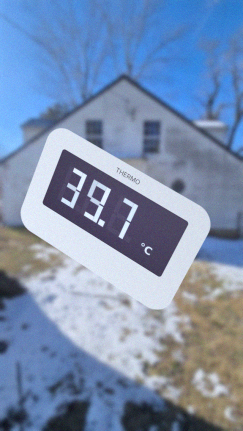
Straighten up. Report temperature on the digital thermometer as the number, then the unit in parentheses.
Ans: 39.7 (°C)
